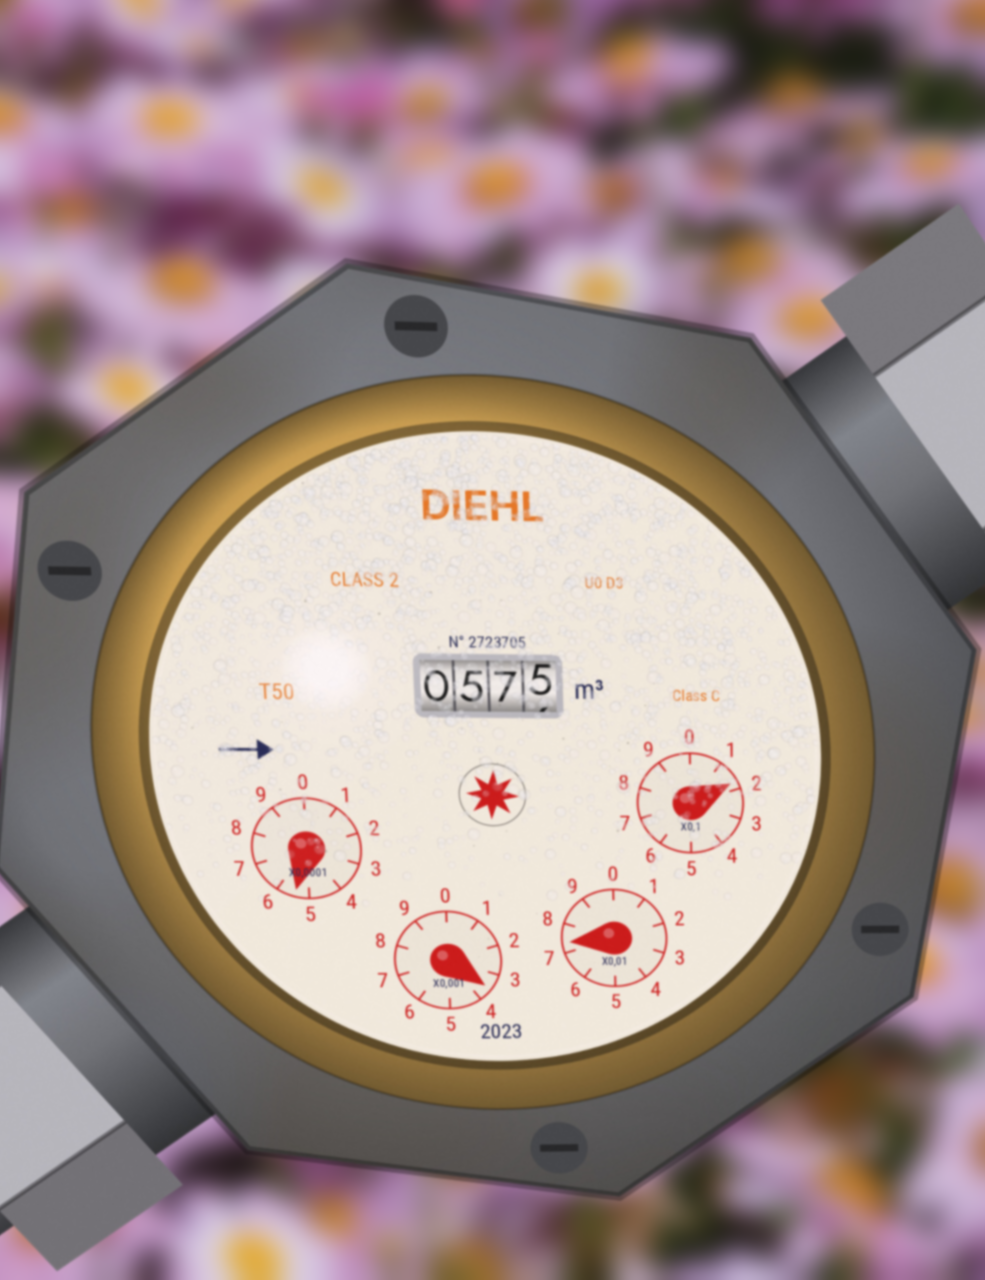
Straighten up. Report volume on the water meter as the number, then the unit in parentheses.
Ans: 575.1735 (m³)
